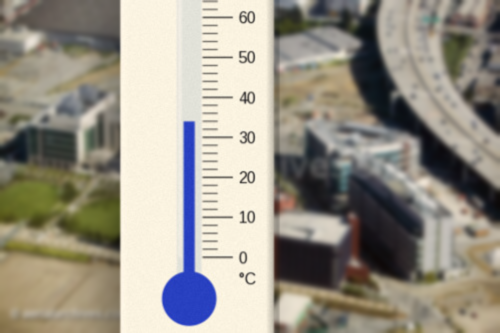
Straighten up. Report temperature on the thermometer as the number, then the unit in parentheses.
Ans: 34 (°C)
